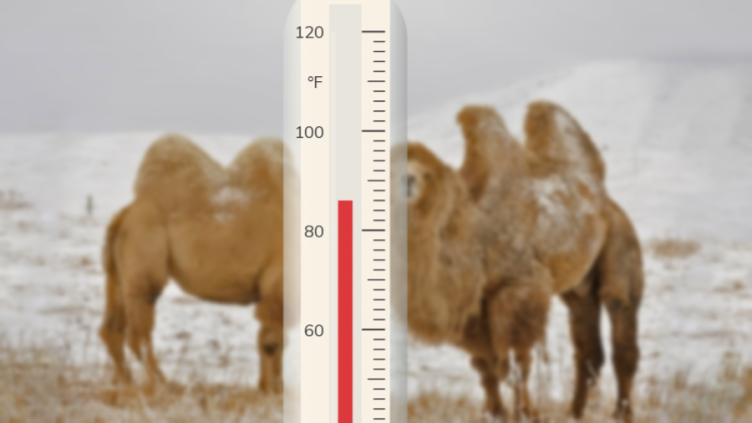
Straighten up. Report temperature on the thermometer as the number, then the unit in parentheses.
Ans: 86 (°F)
